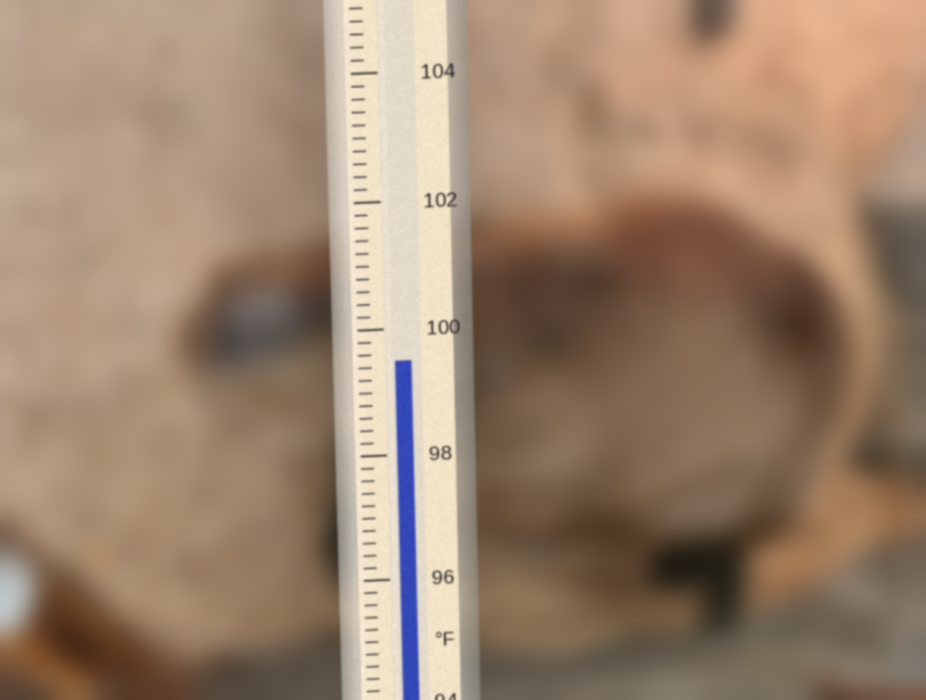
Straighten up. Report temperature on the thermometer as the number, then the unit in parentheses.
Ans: 99.5 (°F)
